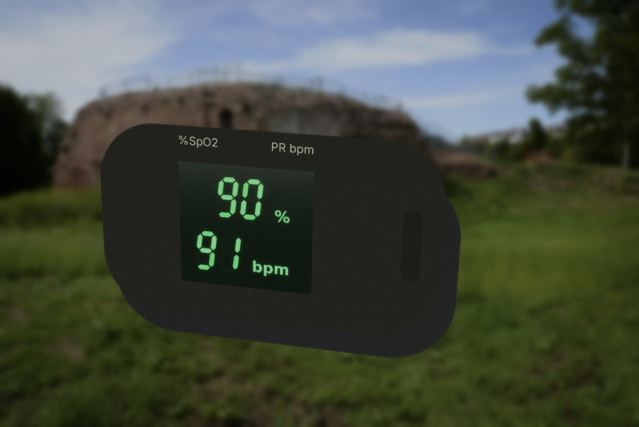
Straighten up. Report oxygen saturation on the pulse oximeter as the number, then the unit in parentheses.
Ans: 90 (%)
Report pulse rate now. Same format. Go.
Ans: 91 (bpm)
